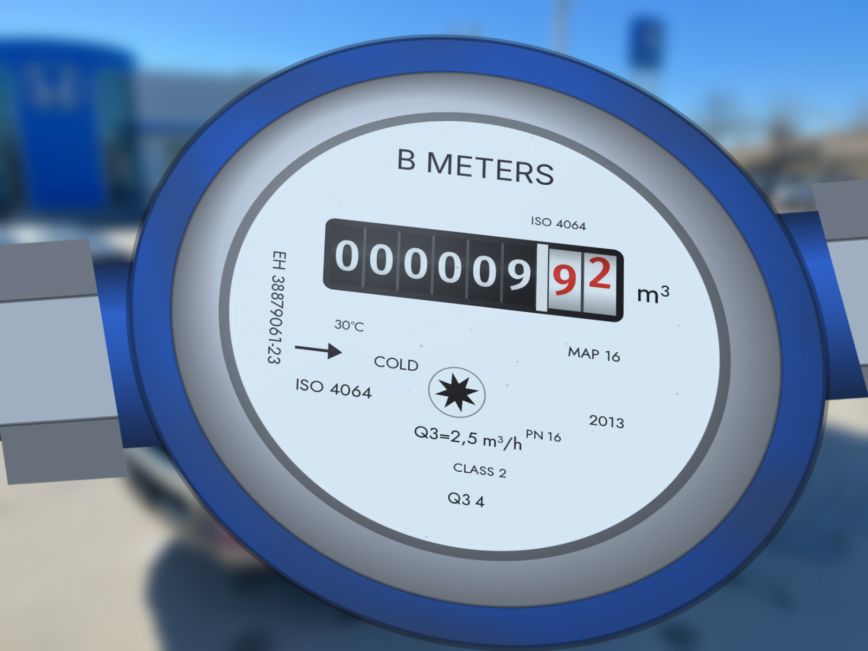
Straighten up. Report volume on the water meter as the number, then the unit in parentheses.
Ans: 9.92 (m³)
